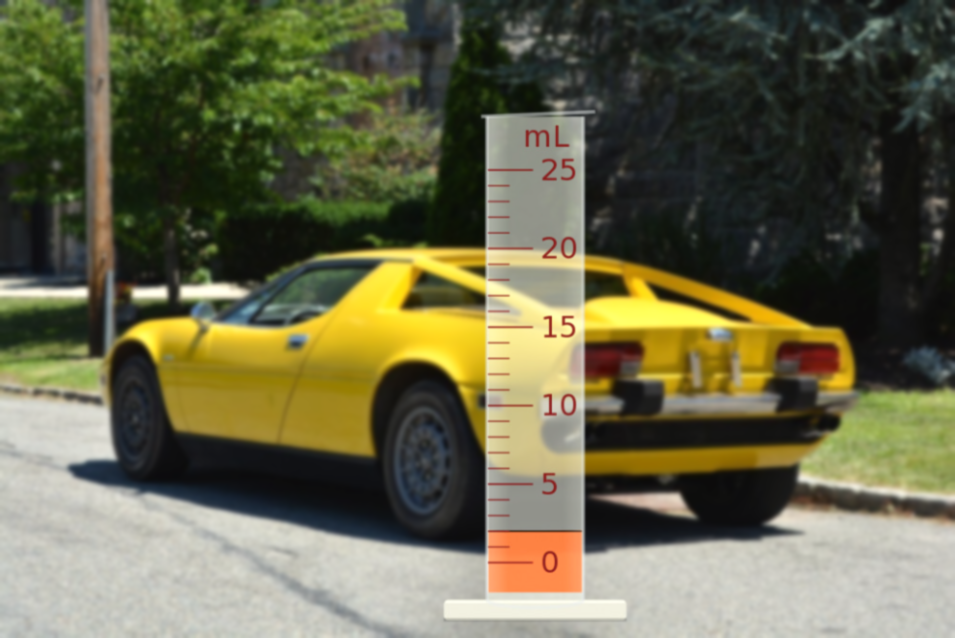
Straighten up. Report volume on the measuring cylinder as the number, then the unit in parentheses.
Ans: 2 (mL)
